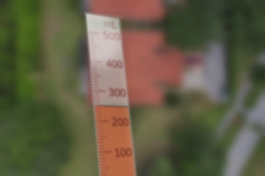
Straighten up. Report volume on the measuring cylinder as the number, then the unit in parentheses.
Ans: 250 (mL)
